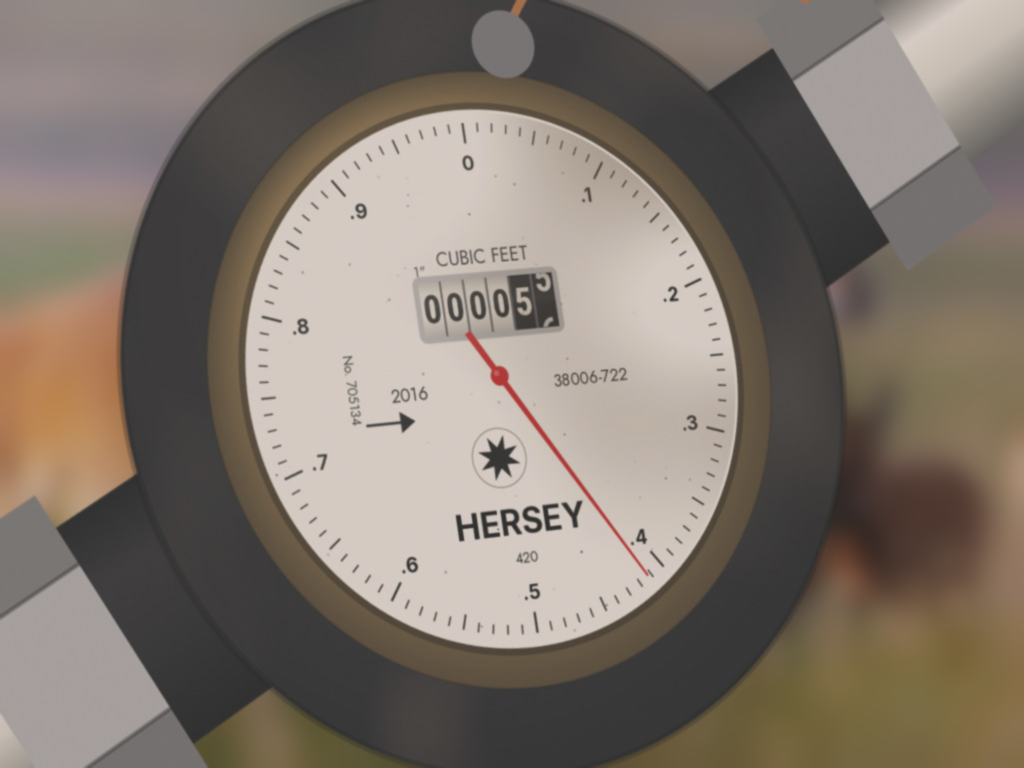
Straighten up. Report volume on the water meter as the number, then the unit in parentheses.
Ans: 55.41 (ft³)
